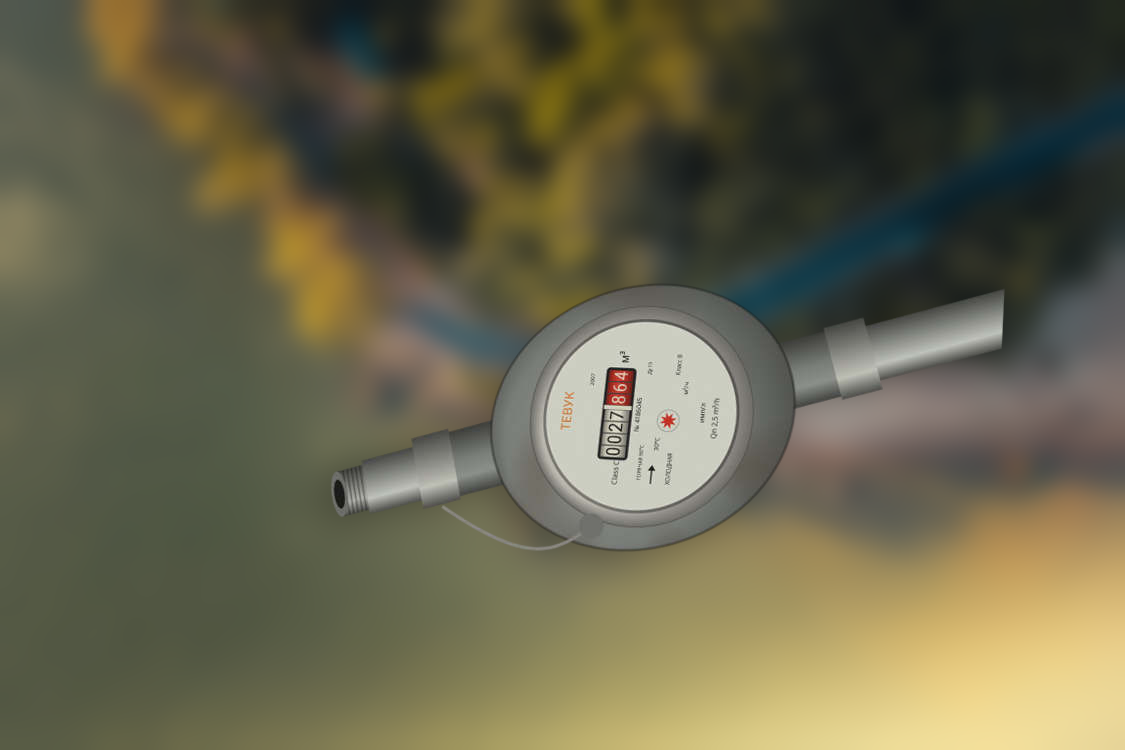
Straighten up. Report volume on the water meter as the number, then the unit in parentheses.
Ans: 27.864 (m³)
